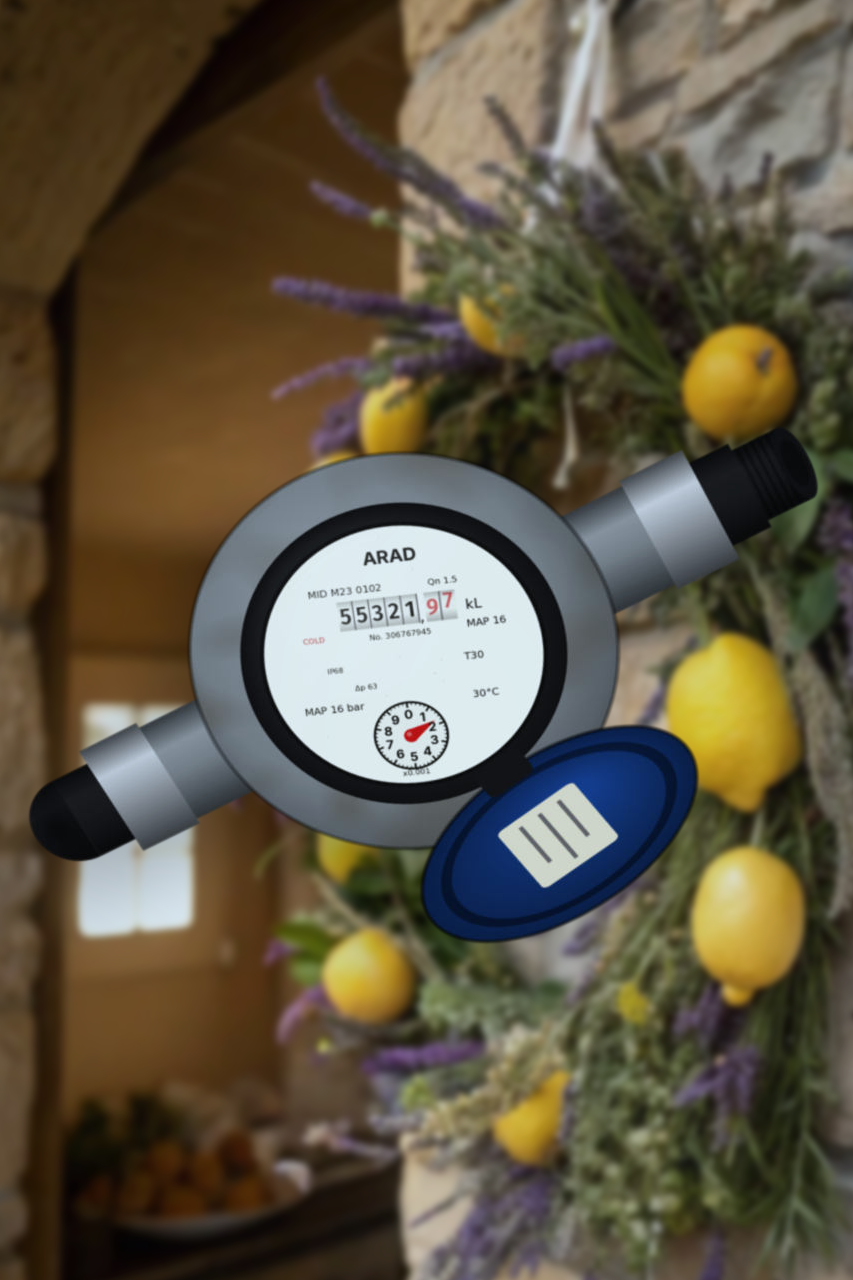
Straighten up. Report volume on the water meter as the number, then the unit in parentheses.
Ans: 55321.971 (kL)
